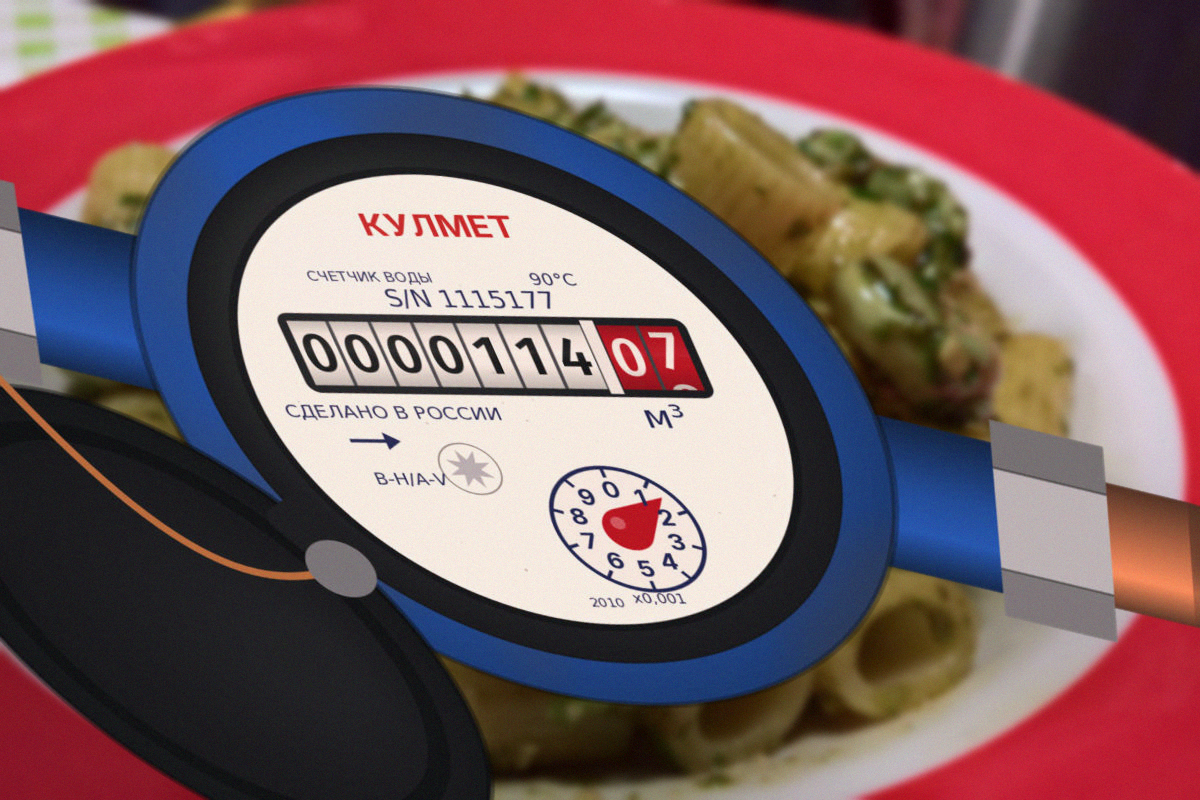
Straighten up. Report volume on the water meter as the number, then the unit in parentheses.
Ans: 114.071 (m³)
